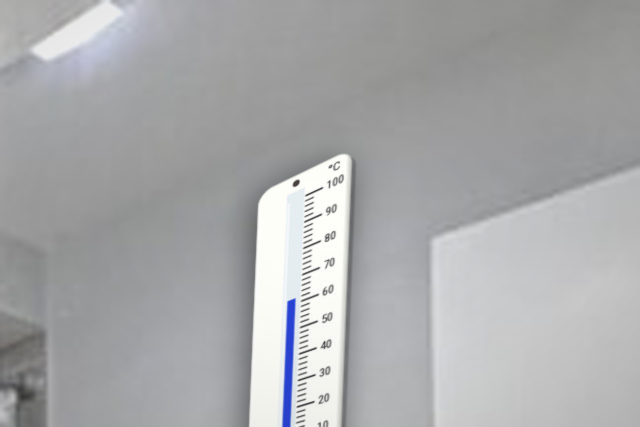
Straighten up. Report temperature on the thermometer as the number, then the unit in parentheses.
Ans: 62 (°C)
